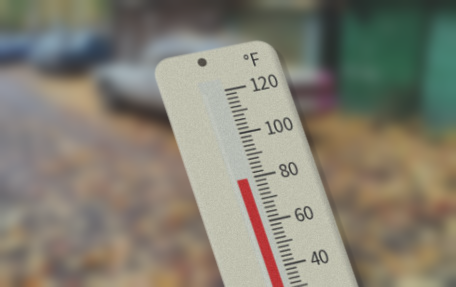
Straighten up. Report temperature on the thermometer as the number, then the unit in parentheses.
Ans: 80 (°F)
